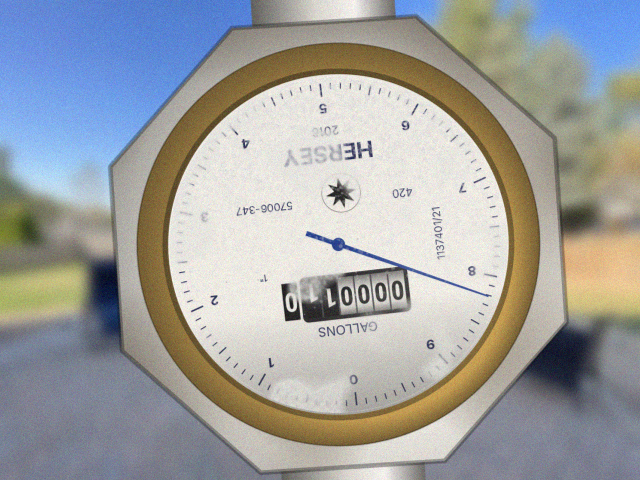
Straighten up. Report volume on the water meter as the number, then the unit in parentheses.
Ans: 108.2 (gal)
